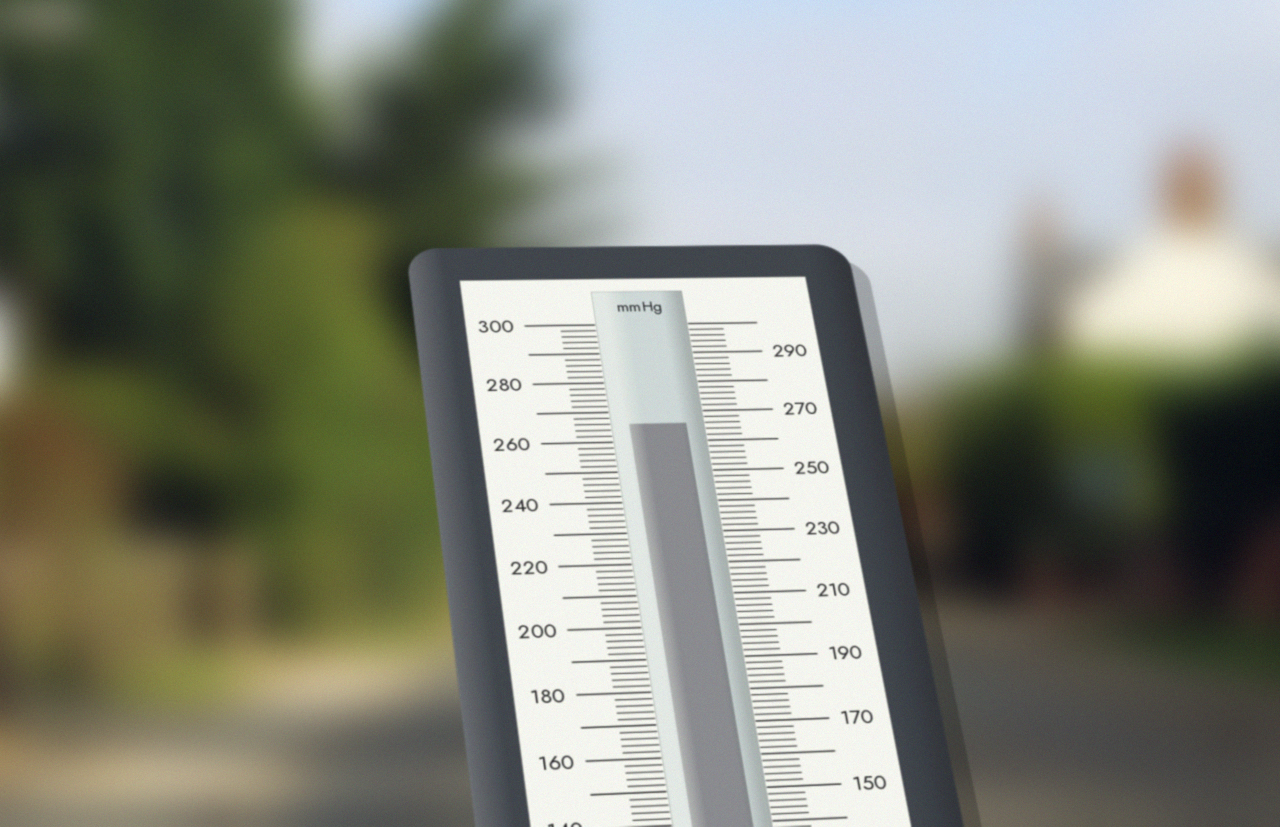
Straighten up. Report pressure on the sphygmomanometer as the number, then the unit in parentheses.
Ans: 266 (mmHg)
